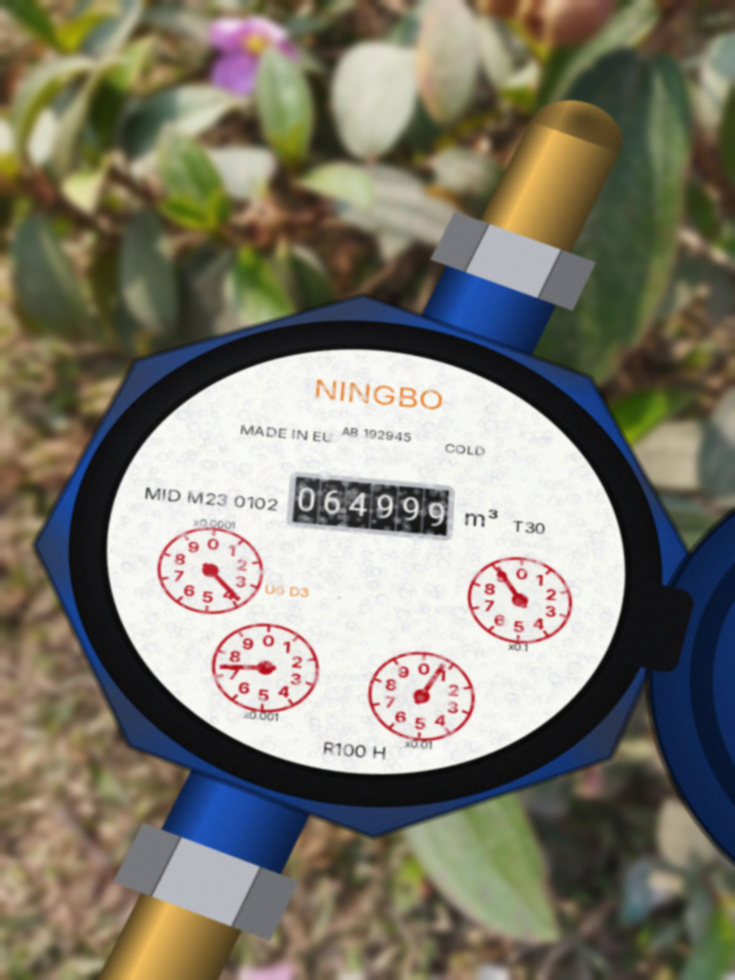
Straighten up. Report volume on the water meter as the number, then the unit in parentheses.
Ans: 64998.9073 (m³)
